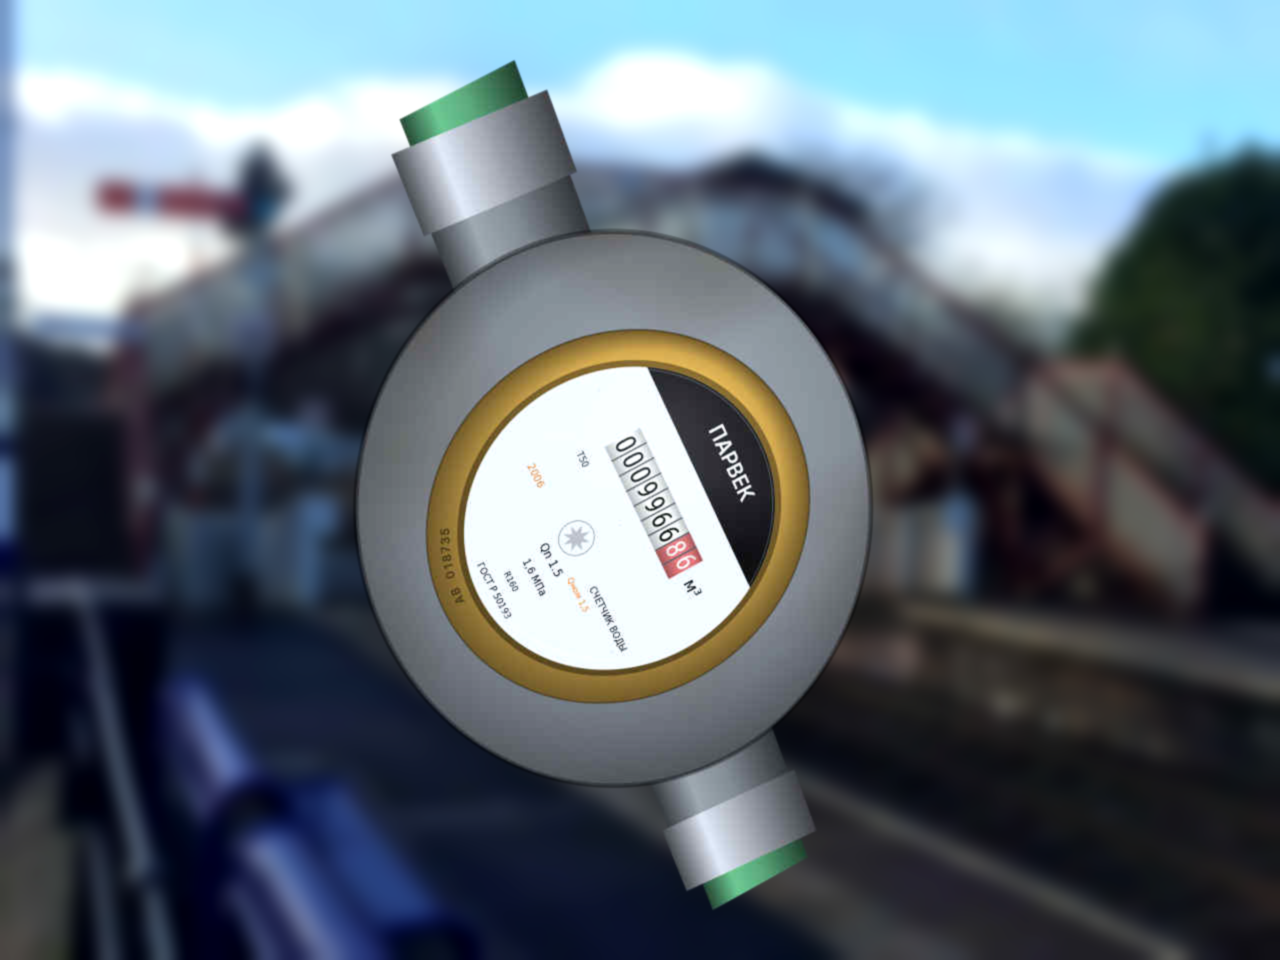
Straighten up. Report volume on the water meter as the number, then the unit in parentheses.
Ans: 9966.86 (m³)
